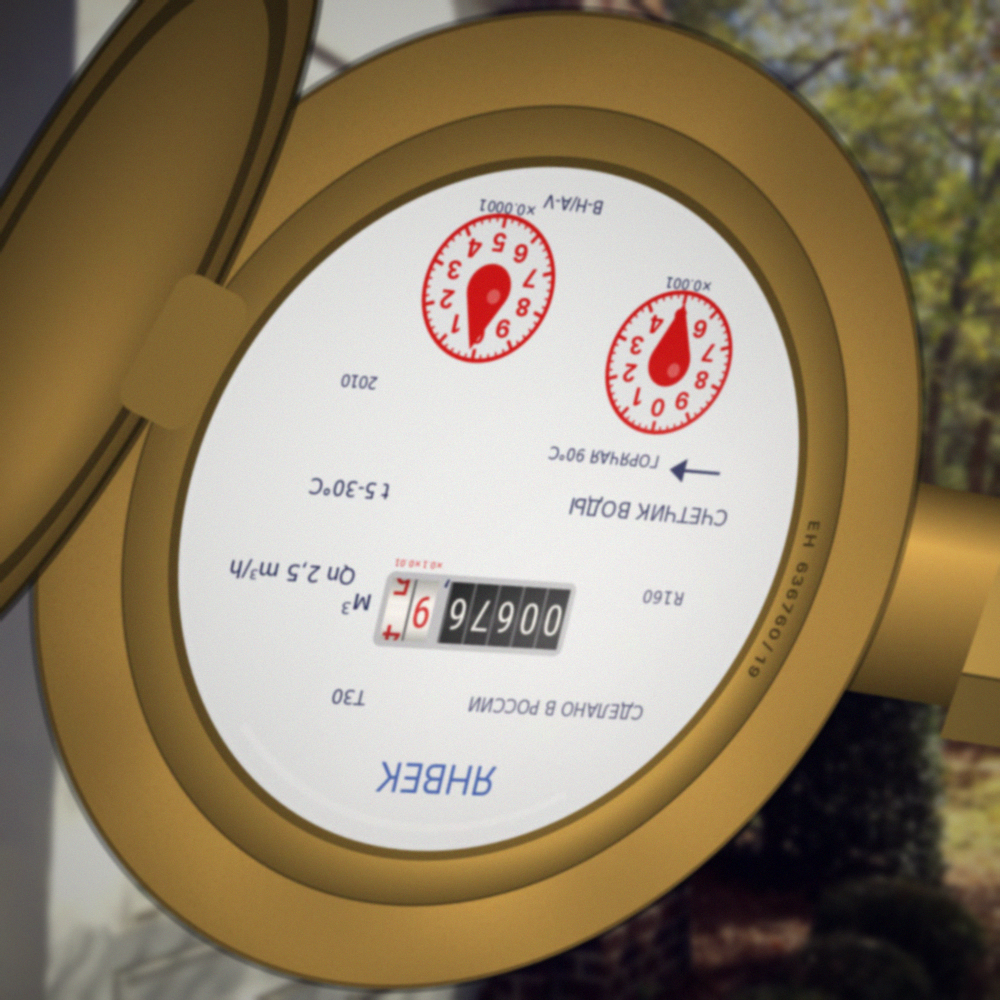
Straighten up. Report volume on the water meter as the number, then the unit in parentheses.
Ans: 676.9450 (m³)
